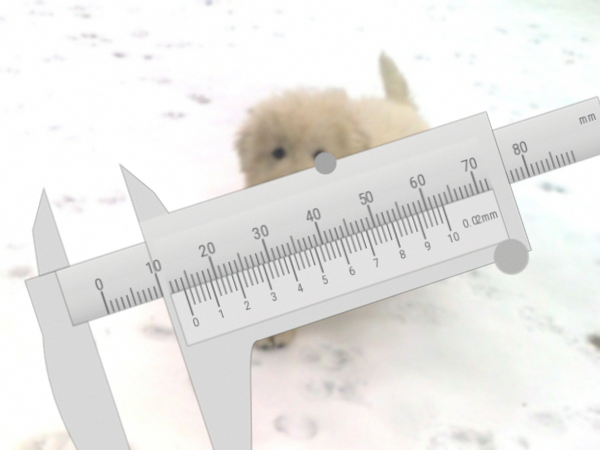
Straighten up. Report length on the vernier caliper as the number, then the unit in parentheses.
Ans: 14.0 (mm)
